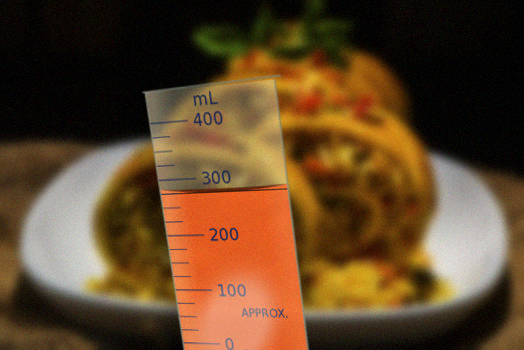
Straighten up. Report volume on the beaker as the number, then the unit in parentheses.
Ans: 275 (mL)
